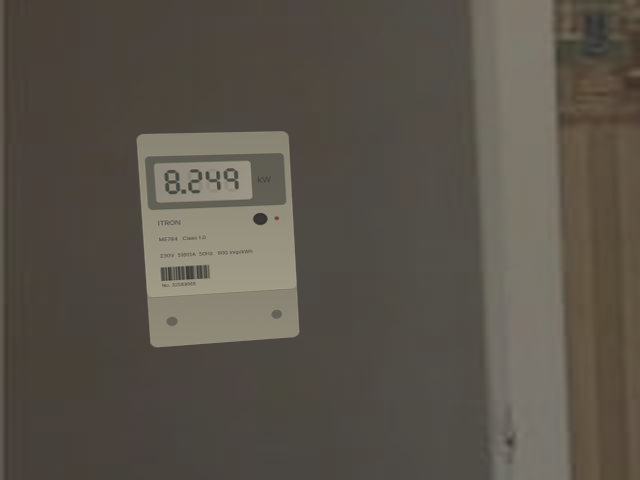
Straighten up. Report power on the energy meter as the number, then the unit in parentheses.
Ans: 8.249 (kW)
